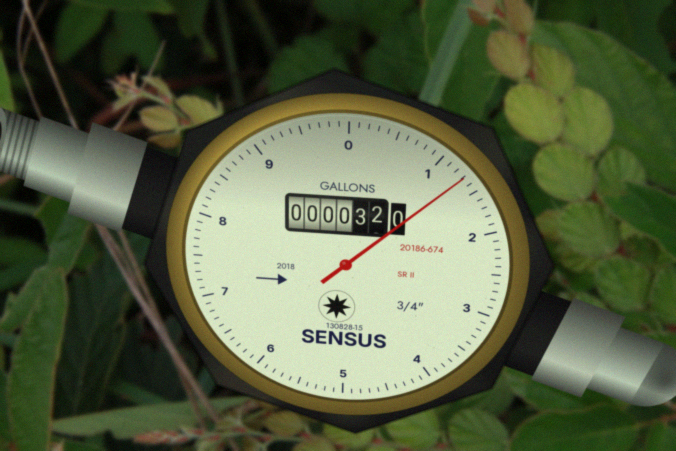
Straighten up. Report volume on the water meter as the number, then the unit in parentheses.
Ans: 321.3 (gal)
